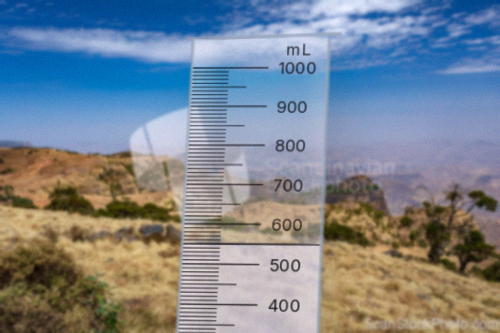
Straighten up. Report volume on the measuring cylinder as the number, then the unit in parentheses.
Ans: 550 (mL)
